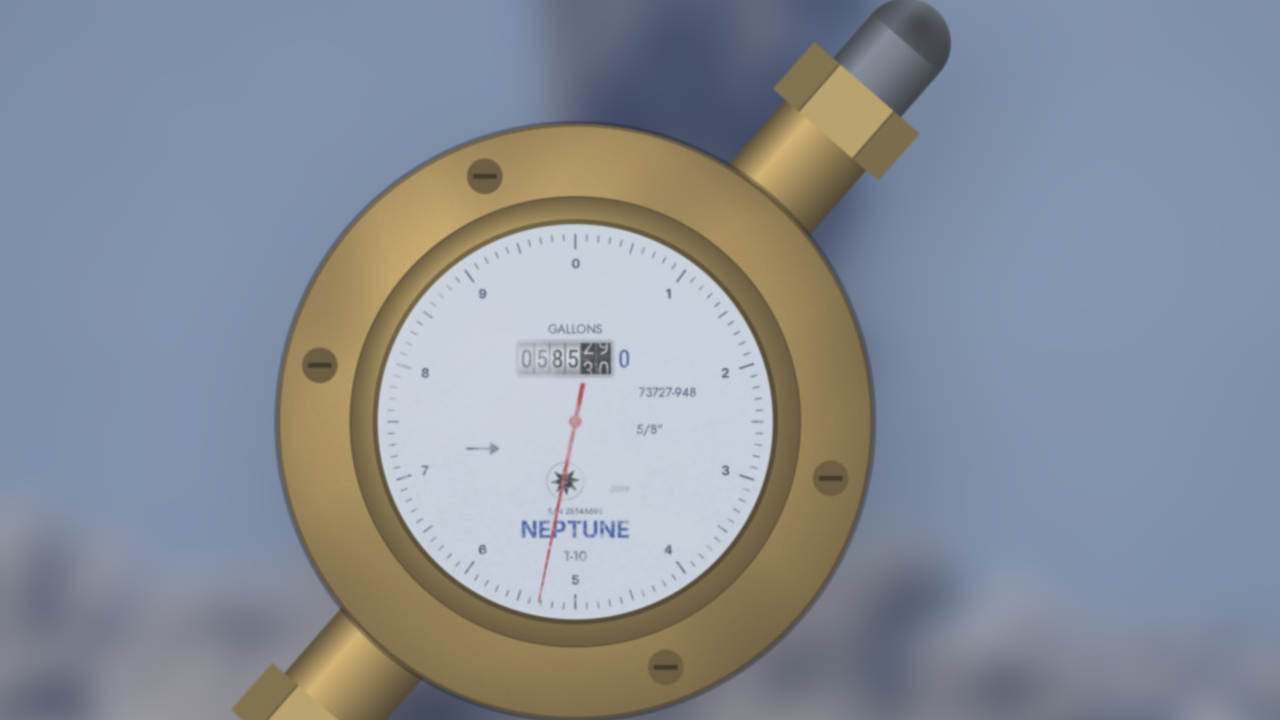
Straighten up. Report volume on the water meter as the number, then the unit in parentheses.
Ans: 585295.3 (gal)
